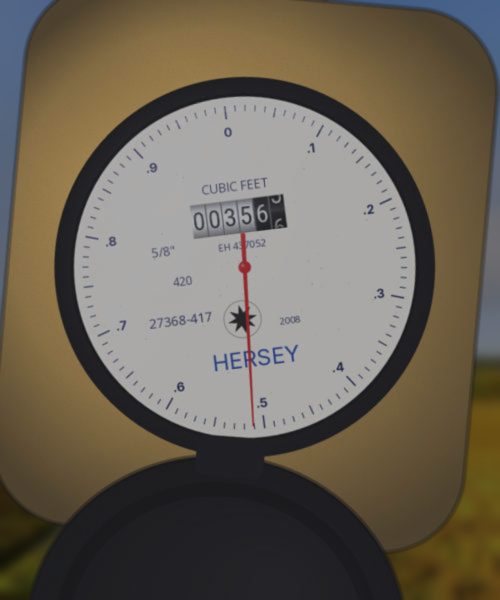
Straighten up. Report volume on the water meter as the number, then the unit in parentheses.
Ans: 3565.51 (ft³)
